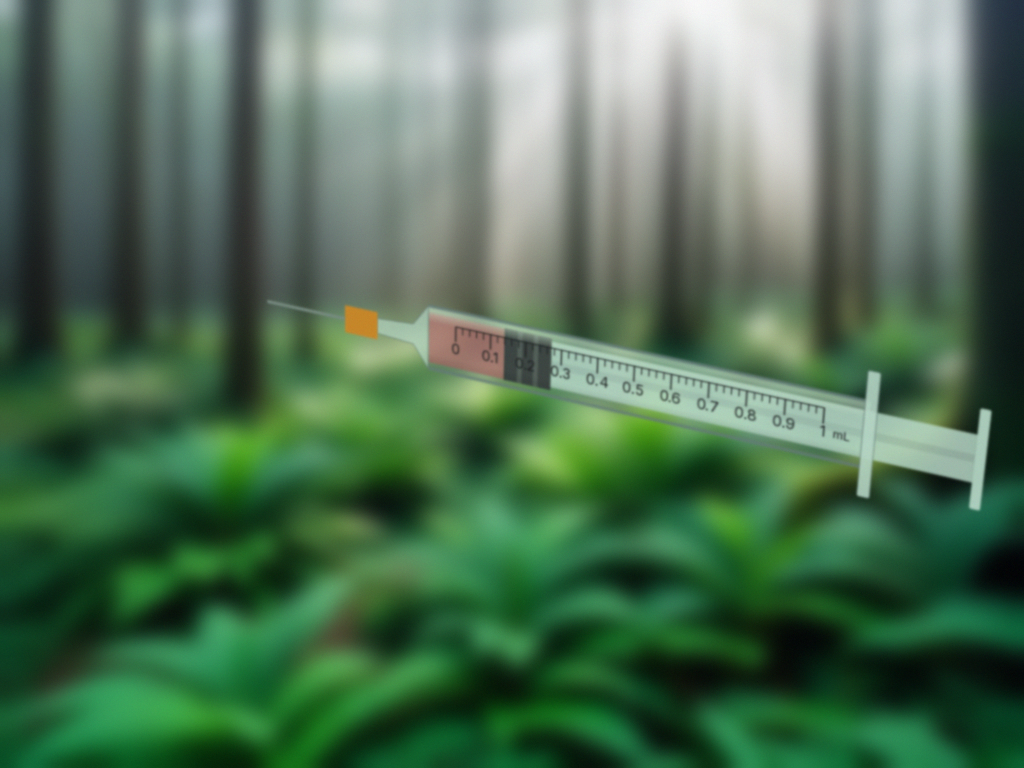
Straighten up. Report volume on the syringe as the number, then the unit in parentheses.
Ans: 0.14 (mL)
